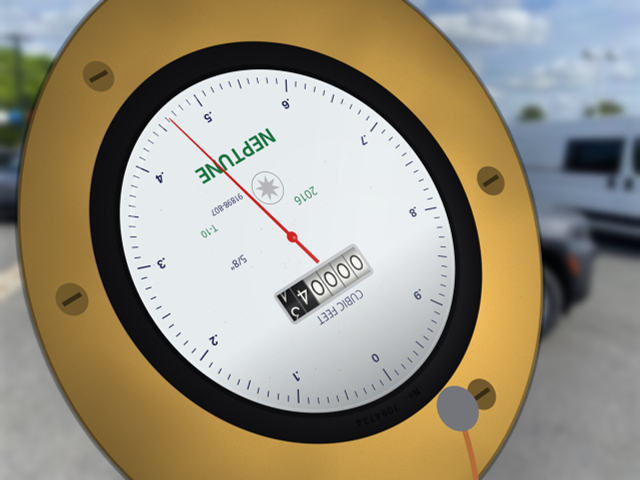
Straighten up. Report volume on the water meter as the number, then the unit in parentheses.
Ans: 43.46 (ft³)
